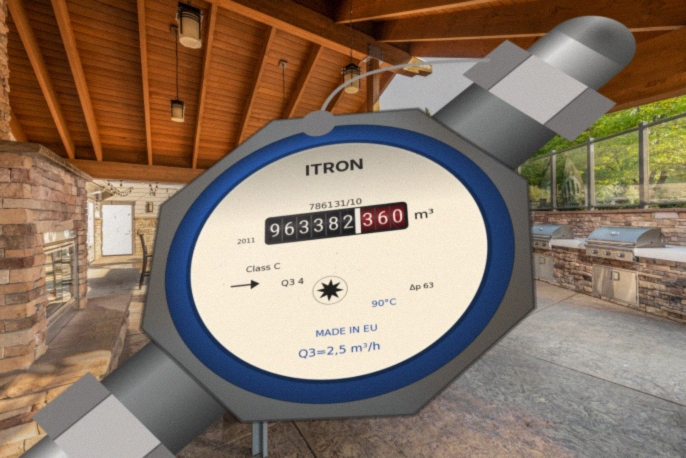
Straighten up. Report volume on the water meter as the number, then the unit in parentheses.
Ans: 963382.360 (m³)
